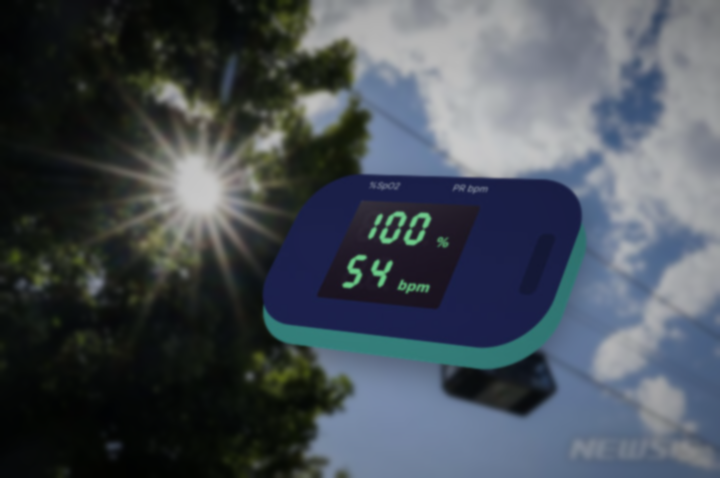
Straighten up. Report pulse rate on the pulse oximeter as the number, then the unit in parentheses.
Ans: 54 (bpm)
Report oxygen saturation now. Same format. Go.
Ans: 100 (%)
